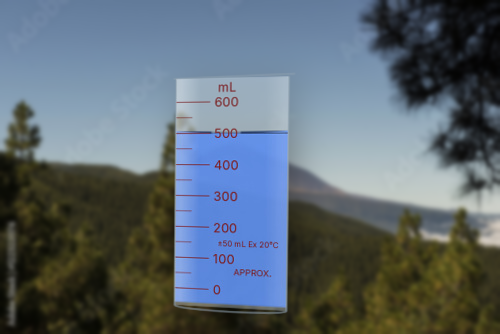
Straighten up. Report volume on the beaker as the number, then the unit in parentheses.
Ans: 500 (mL)
